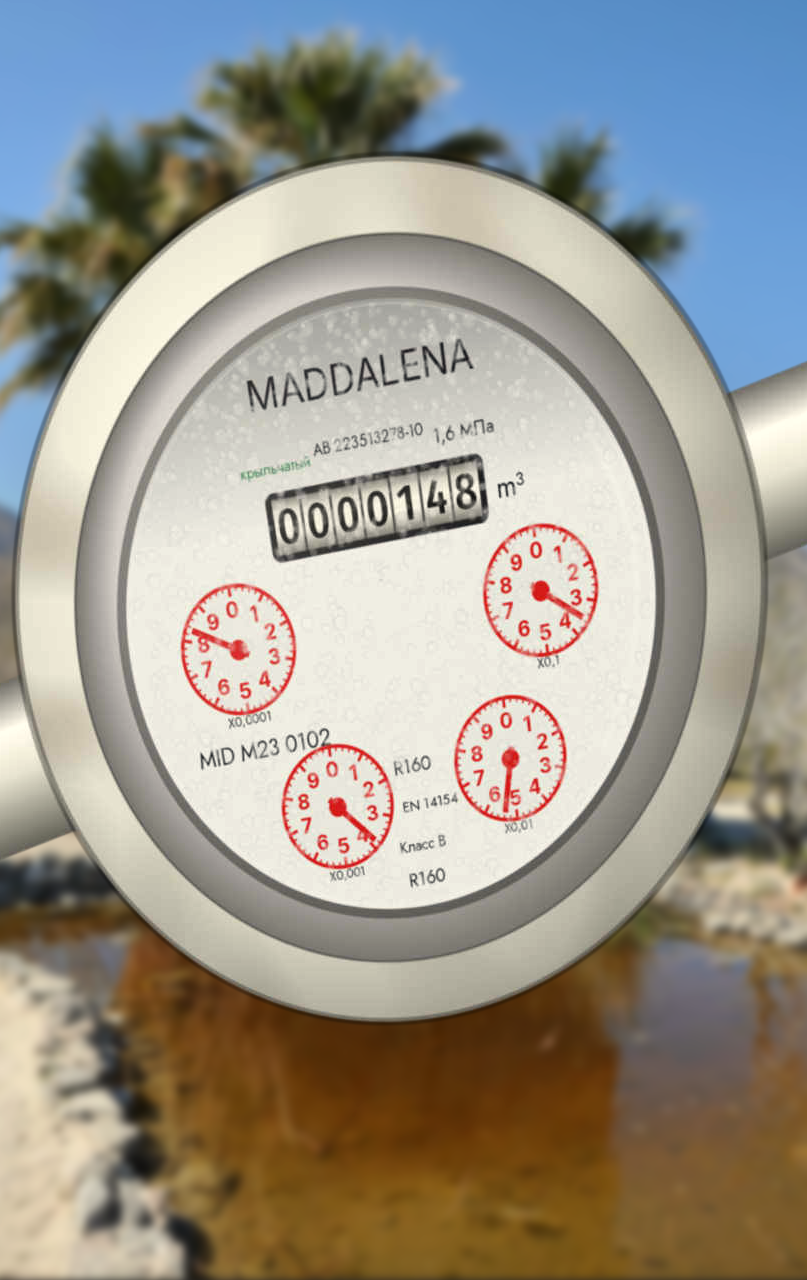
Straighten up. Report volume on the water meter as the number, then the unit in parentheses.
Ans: 148.3538 (m³)
